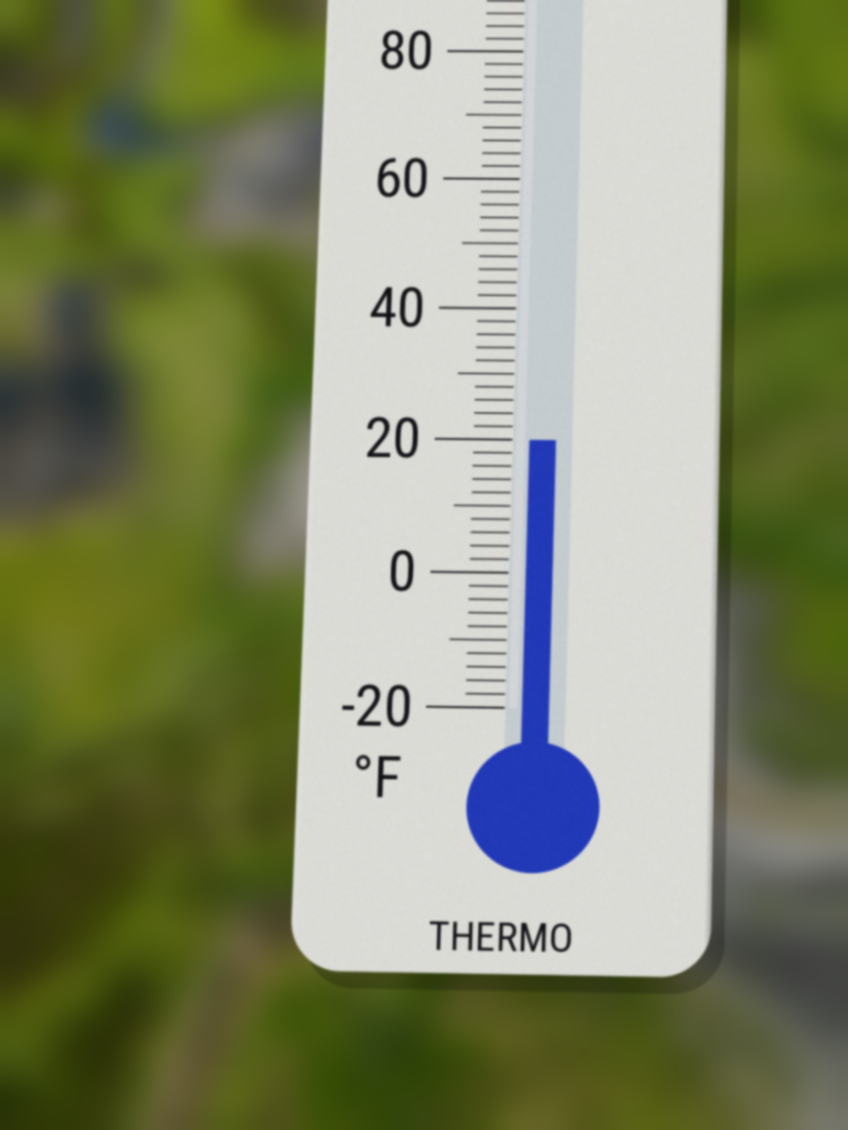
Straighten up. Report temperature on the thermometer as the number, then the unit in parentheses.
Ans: 20 (°F)
